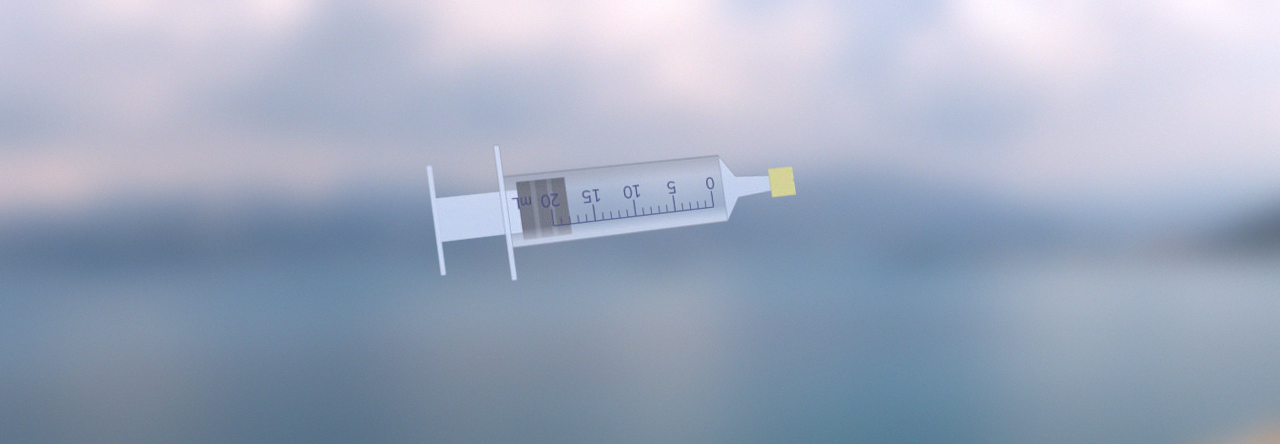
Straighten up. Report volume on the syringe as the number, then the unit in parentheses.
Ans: 18 (mL)
